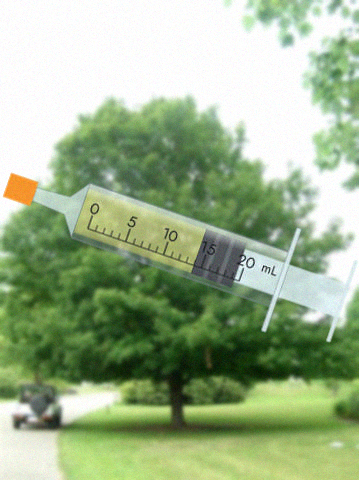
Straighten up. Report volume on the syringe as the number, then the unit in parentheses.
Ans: 14 (mL)
